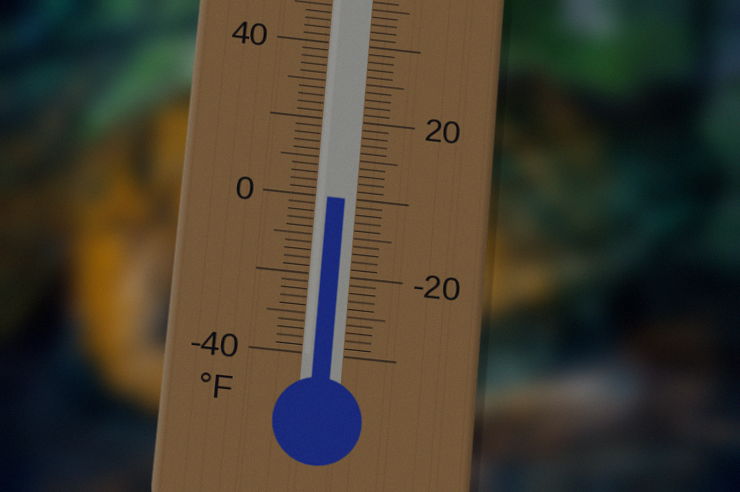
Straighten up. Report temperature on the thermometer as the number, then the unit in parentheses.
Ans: 0 (°F)
